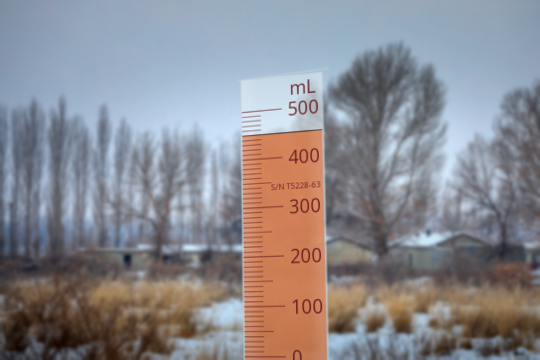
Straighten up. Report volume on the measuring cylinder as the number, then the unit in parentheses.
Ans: 450 (mL)
